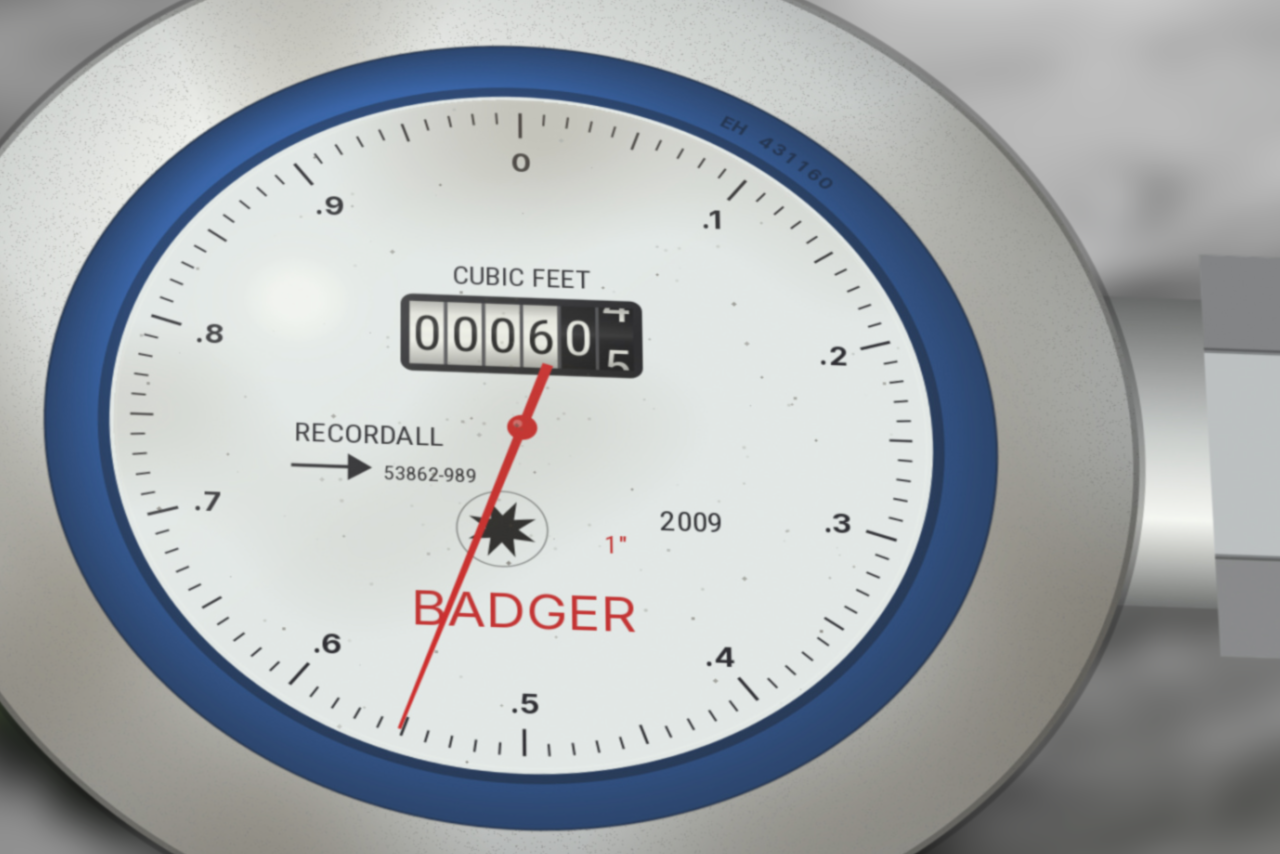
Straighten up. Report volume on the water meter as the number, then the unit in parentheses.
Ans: 604.55 (ft³)
